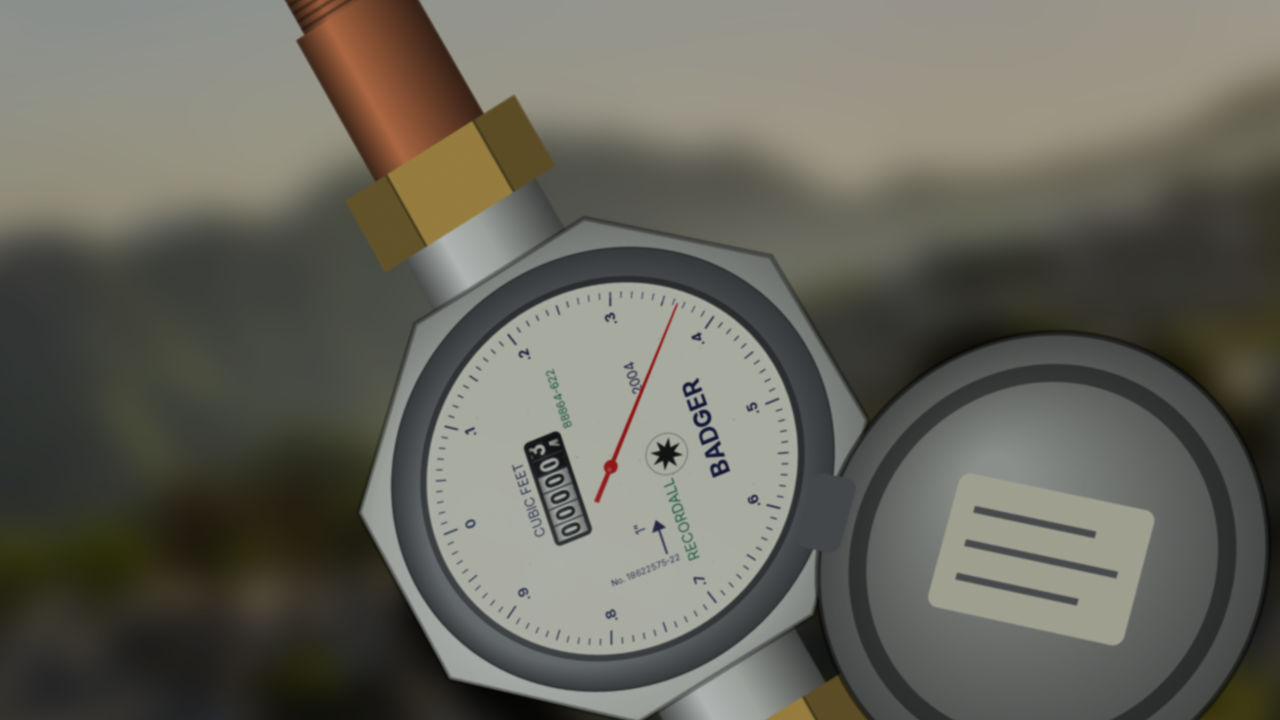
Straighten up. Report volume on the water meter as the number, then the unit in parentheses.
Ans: 3.36 (ft³)
